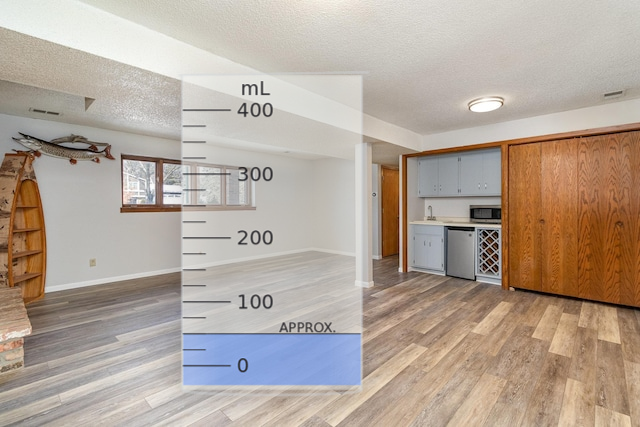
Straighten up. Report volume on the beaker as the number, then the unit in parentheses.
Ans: 50 (mL)
